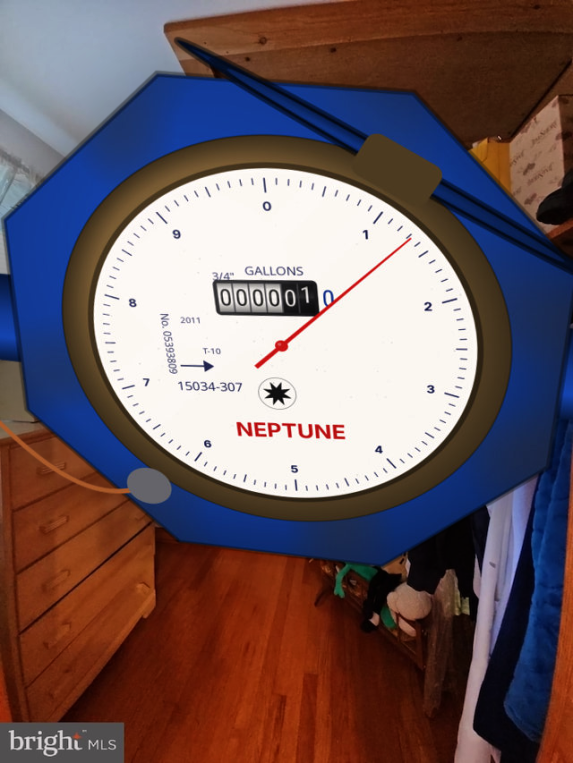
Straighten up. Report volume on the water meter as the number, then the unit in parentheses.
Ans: 11.3 (gal)
